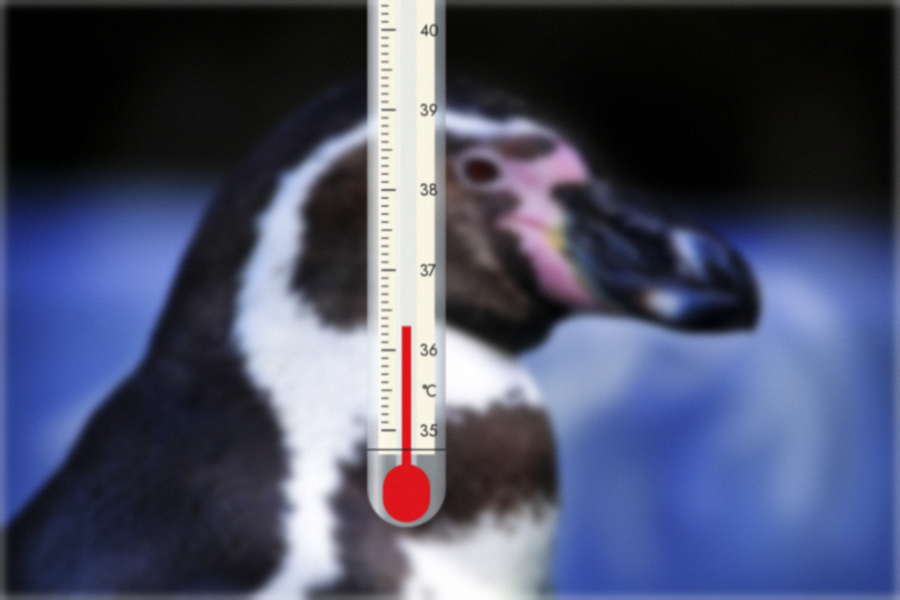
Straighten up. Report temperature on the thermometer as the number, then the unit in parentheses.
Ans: 36.3 (°C)
